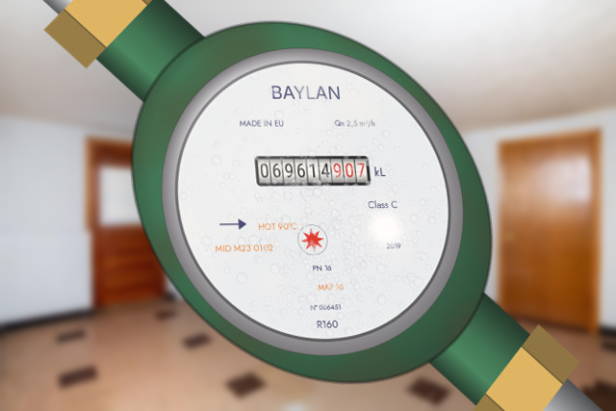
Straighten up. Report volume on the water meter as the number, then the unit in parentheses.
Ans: 69614.907 (kL)
